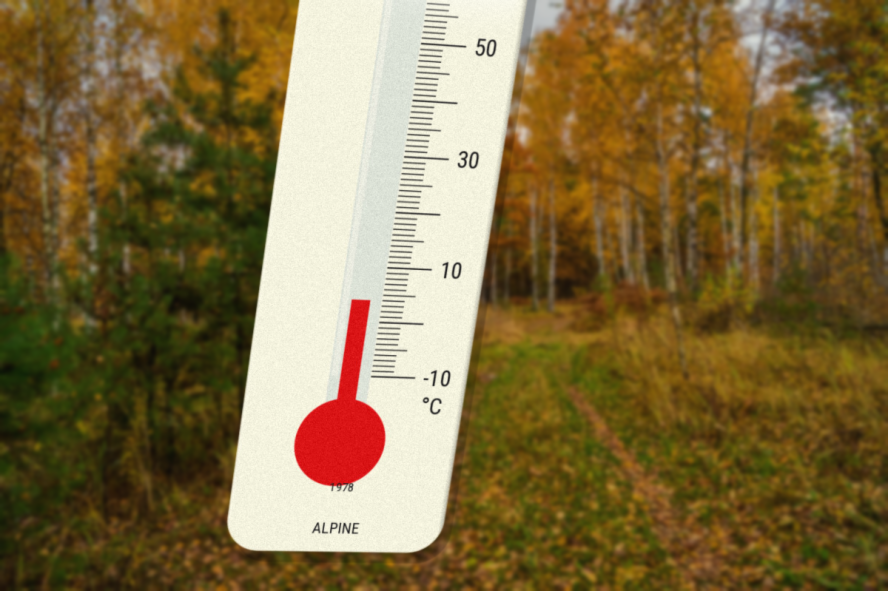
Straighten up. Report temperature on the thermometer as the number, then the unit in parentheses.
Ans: 4 (°C)
